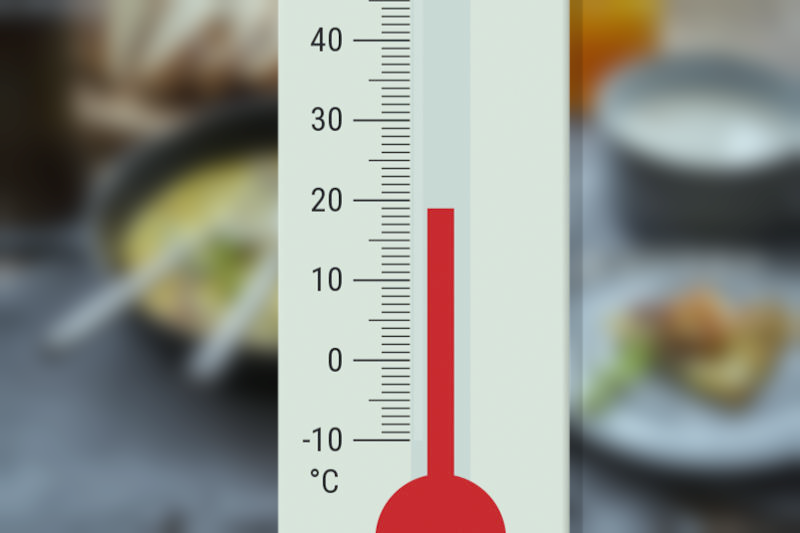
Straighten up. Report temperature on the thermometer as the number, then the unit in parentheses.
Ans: 19 (°C)
